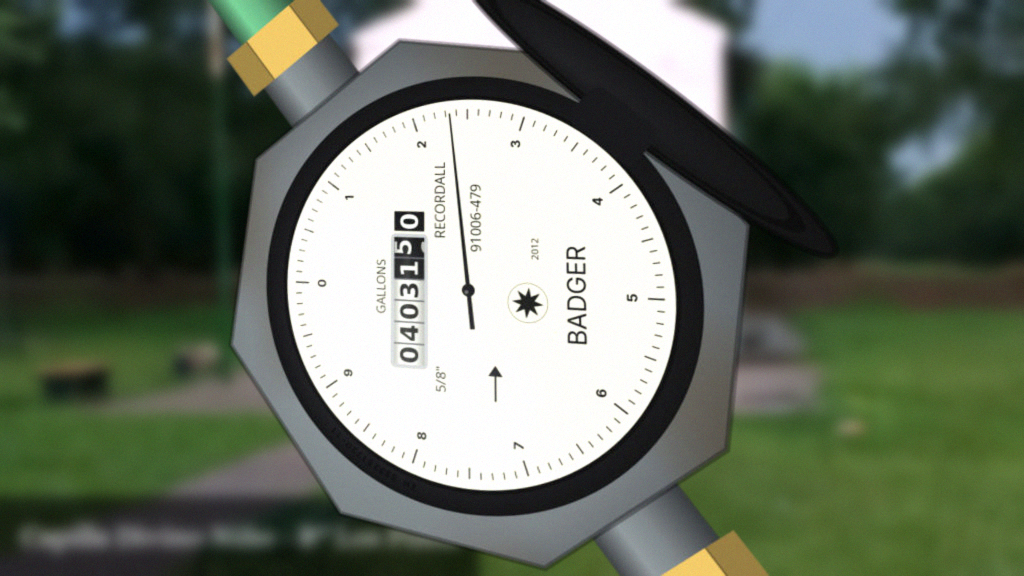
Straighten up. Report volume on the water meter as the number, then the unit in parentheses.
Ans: 403152.3 (gal)
